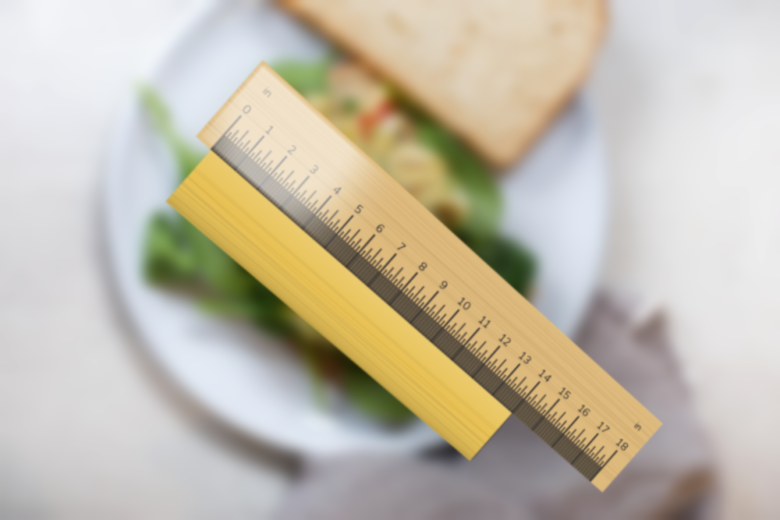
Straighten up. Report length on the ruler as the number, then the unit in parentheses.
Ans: 14 (in)
